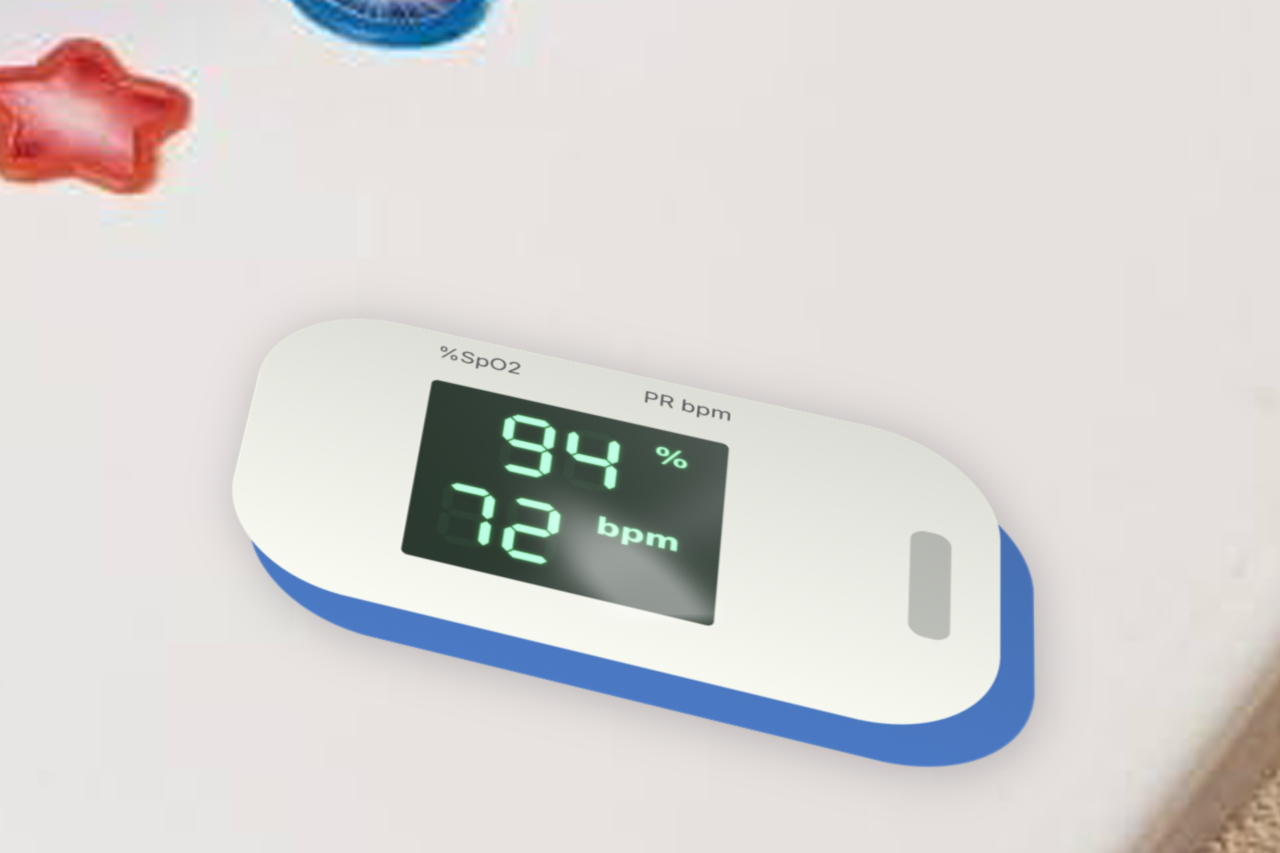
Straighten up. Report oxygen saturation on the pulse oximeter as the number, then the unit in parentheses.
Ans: 94 (%)
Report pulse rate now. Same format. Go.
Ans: 72 (bpm)
